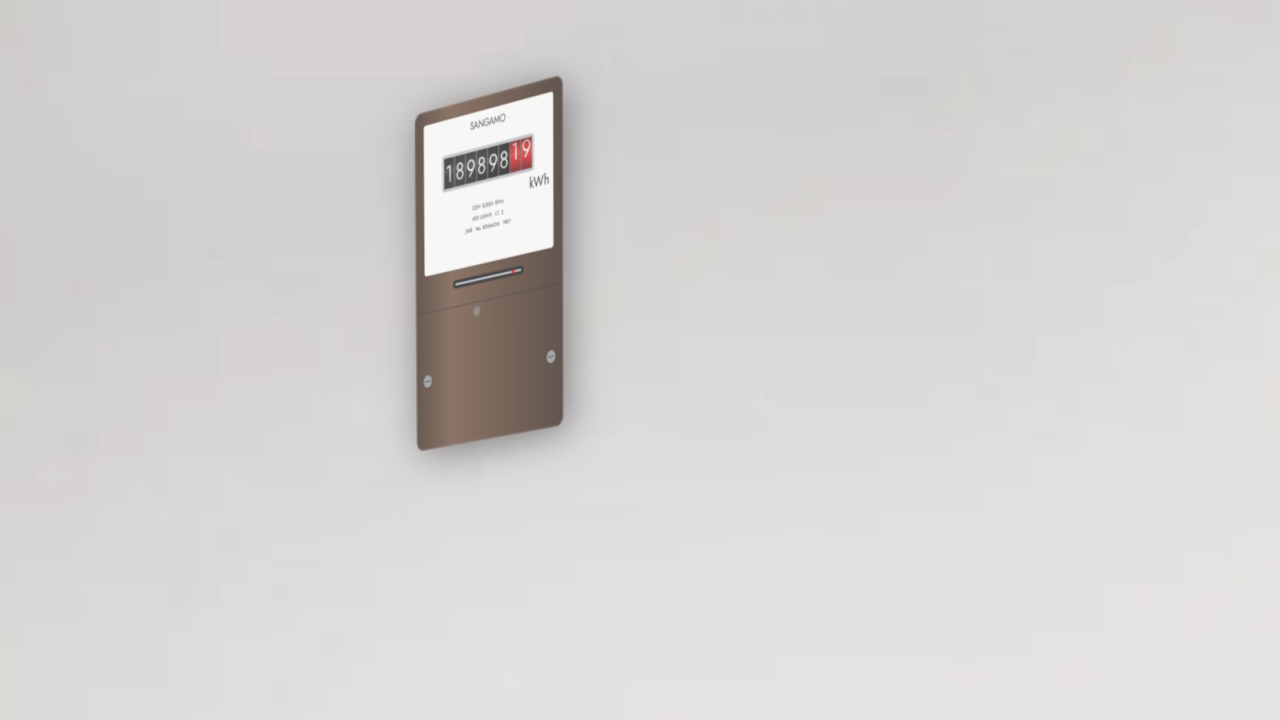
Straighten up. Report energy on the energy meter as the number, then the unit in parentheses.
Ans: 189898.19 (kWh)
